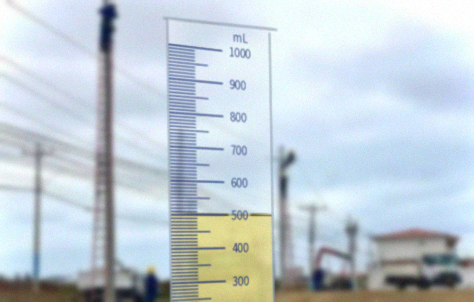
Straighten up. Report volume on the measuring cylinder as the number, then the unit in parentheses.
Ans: 500 (mL)
